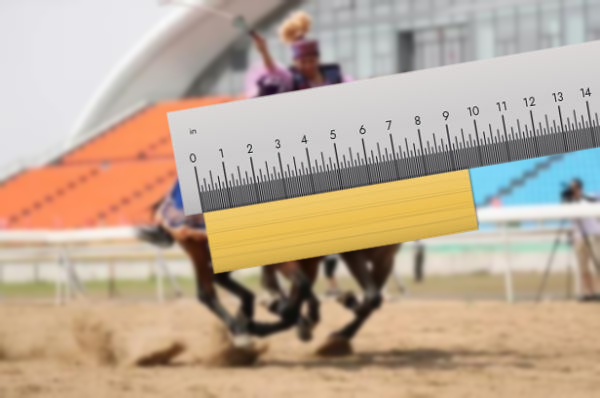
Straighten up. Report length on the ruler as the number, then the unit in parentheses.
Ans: 9.5 (in)
